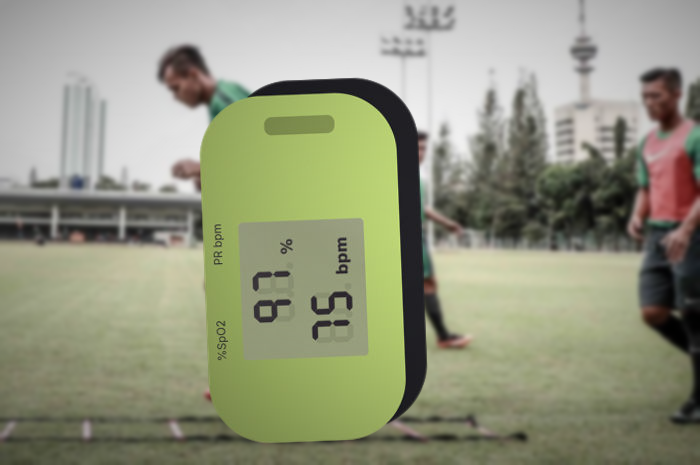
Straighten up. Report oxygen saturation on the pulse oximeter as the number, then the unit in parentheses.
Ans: 97 (%)
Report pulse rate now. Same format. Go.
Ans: 75 (bpm)
